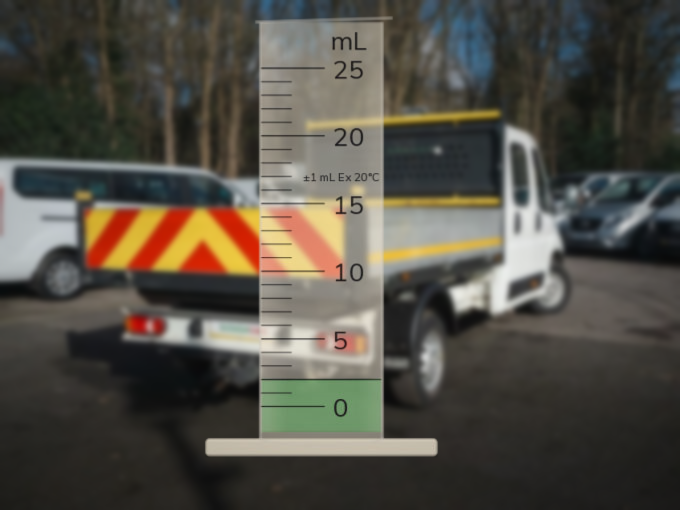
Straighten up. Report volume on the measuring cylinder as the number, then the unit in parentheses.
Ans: 2 (mL)
